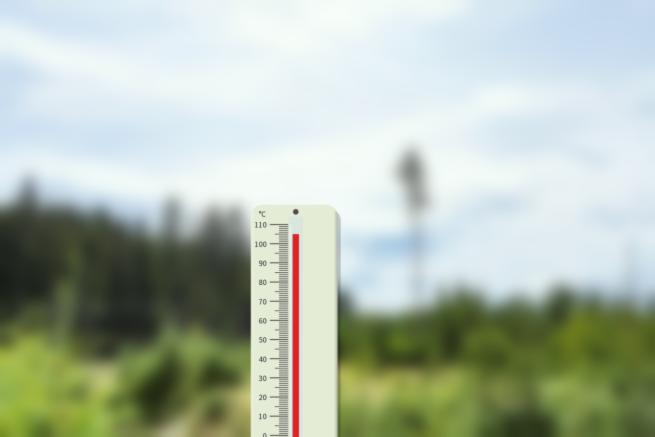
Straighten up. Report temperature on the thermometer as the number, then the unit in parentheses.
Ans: 105 (°C)
